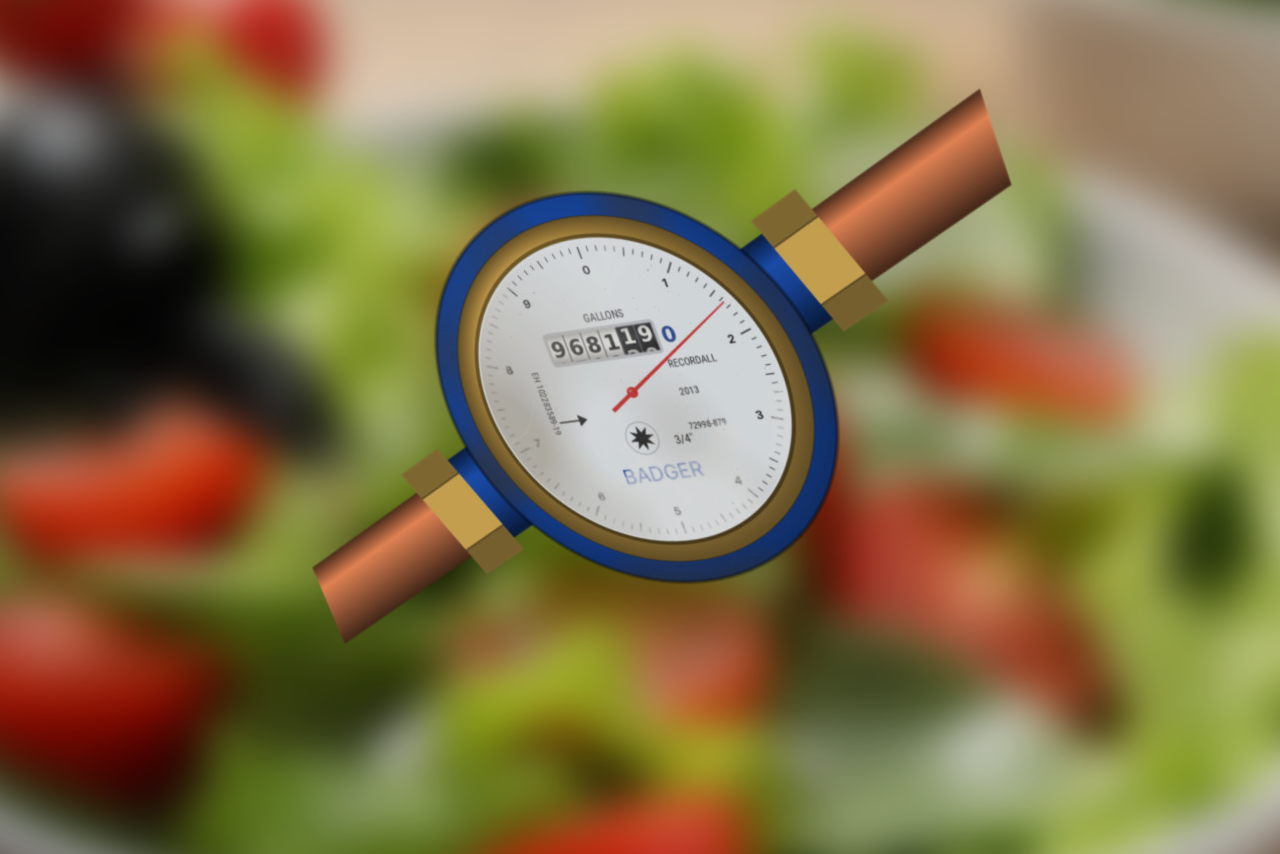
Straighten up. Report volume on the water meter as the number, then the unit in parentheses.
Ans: 9681191.6 (gal)
